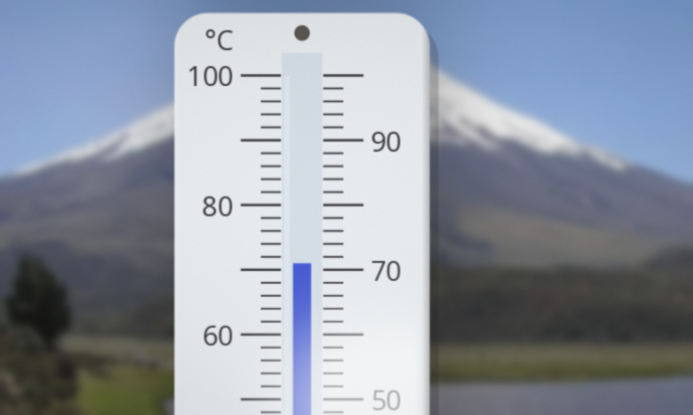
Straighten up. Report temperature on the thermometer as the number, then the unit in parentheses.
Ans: 71 (°C)
